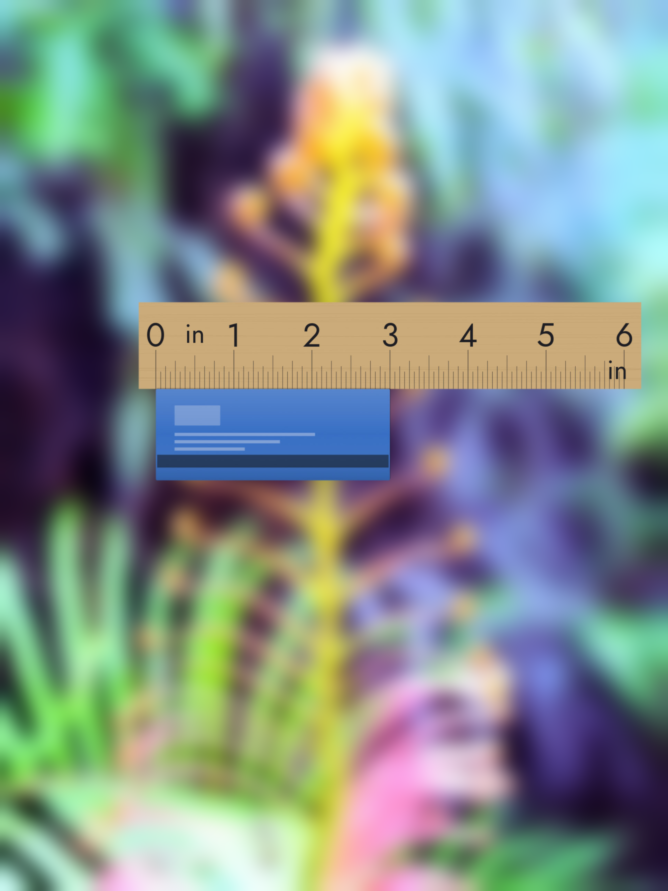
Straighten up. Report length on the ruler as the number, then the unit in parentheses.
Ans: 3 (in)
